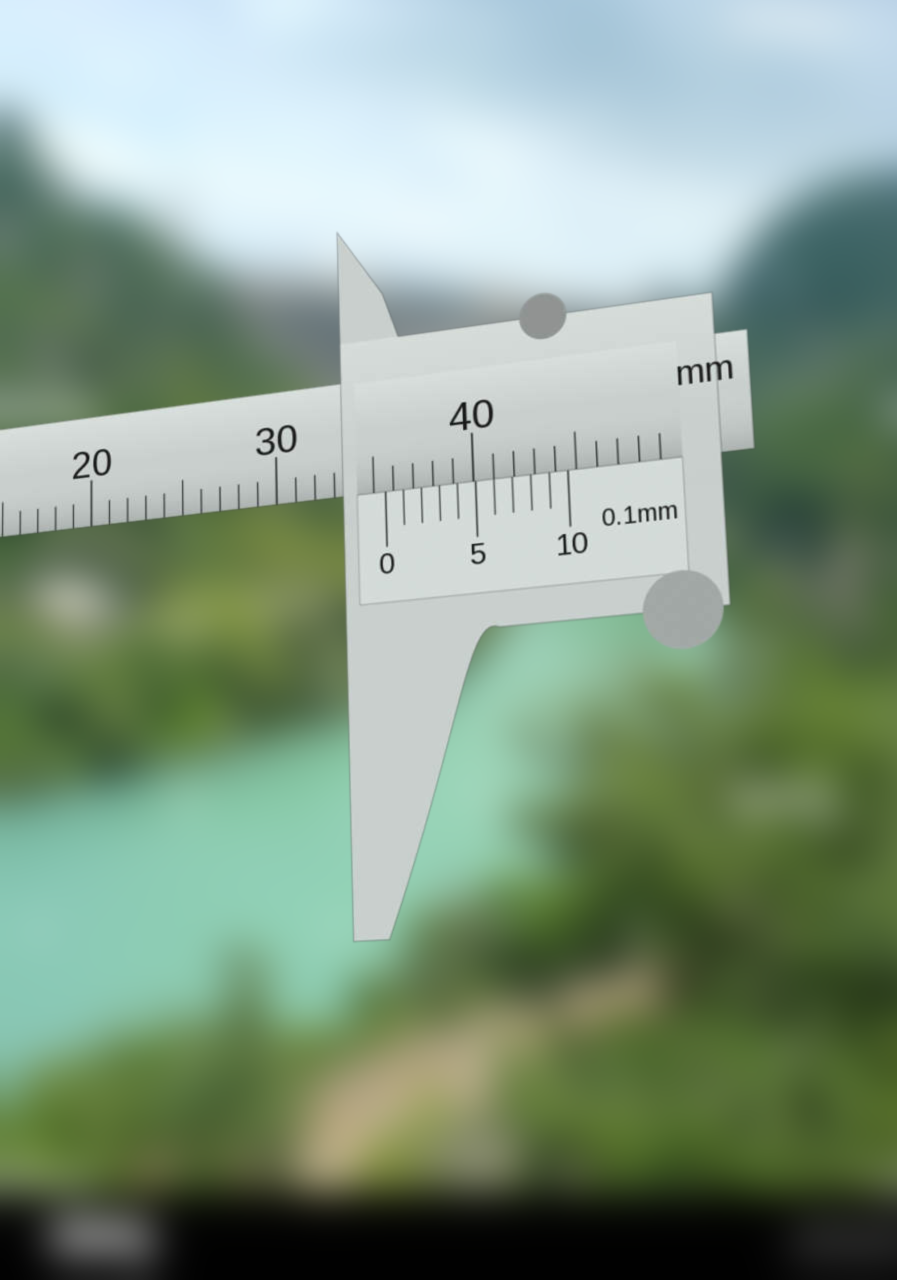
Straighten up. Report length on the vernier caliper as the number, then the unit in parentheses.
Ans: 35.6 (mm)
